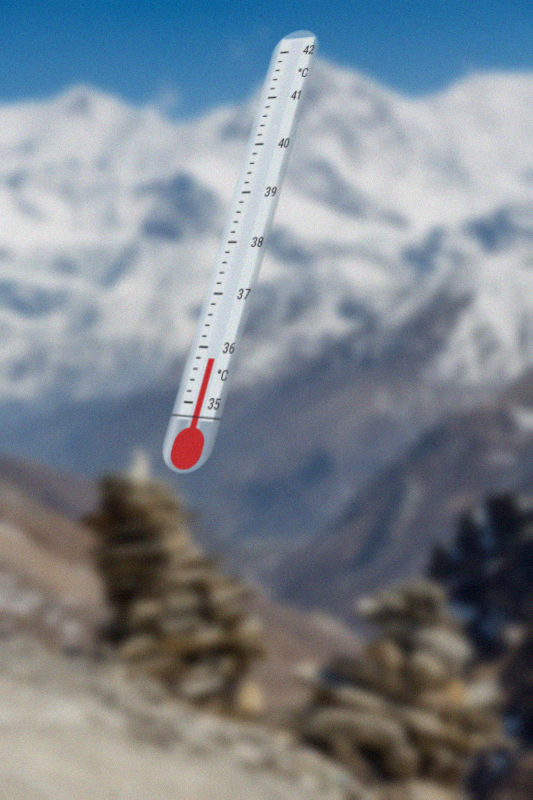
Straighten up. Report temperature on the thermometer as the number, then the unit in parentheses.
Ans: 35.8 (°C)
